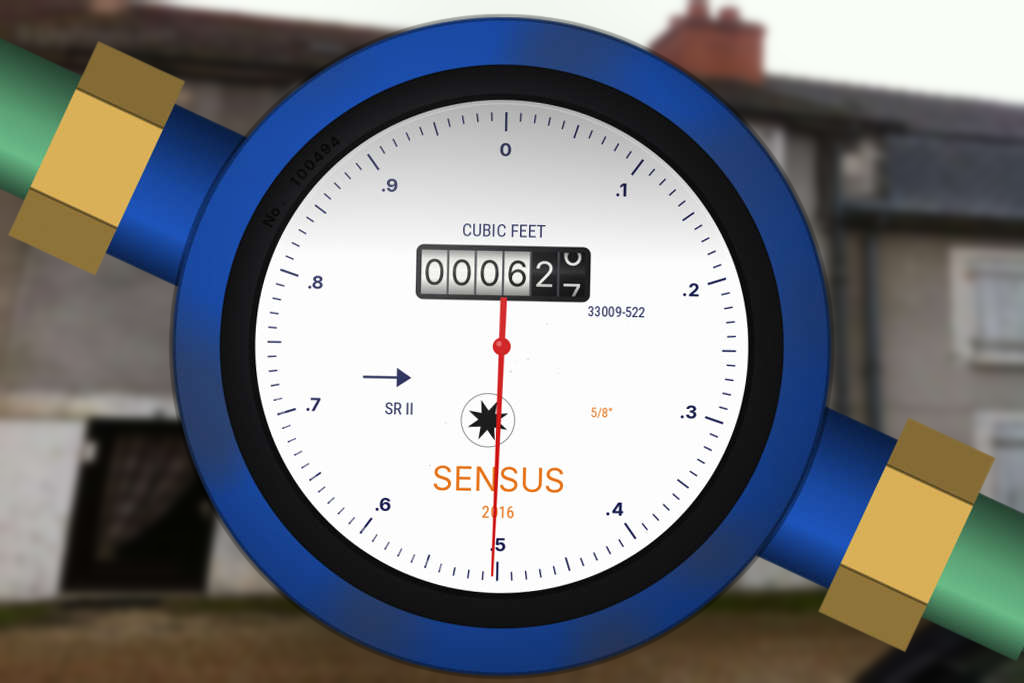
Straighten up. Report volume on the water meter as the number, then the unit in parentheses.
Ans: 626.50 (ft³)
